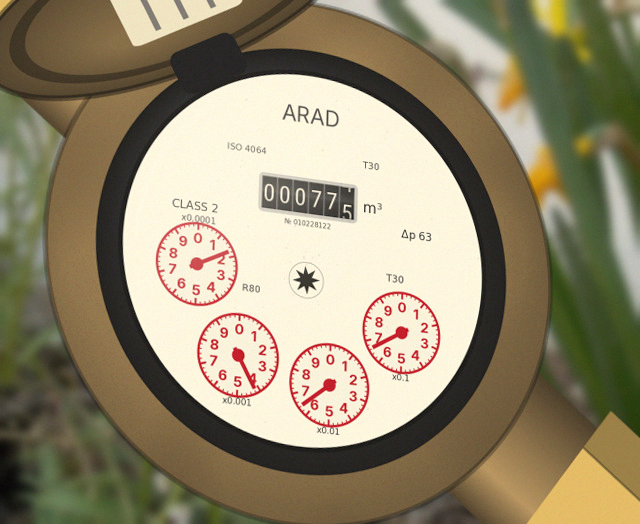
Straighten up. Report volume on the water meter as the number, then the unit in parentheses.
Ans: 774.6641 (m³)
